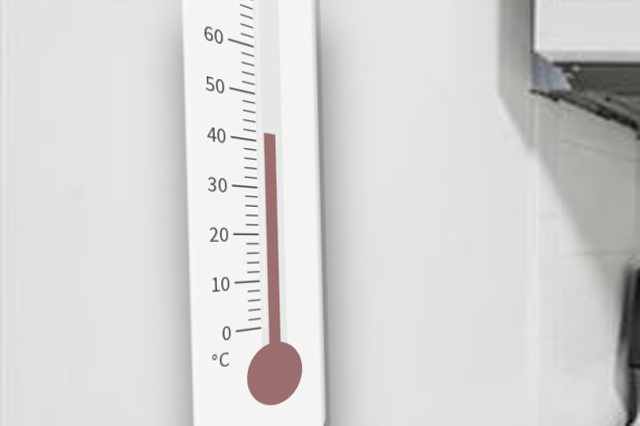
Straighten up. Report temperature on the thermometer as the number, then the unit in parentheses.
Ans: 42 (°C)
